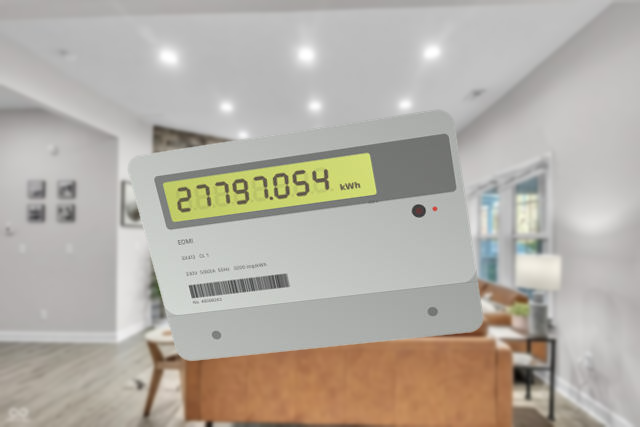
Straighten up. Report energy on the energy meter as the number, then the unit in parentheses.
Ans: 27797.054 (kWh)
